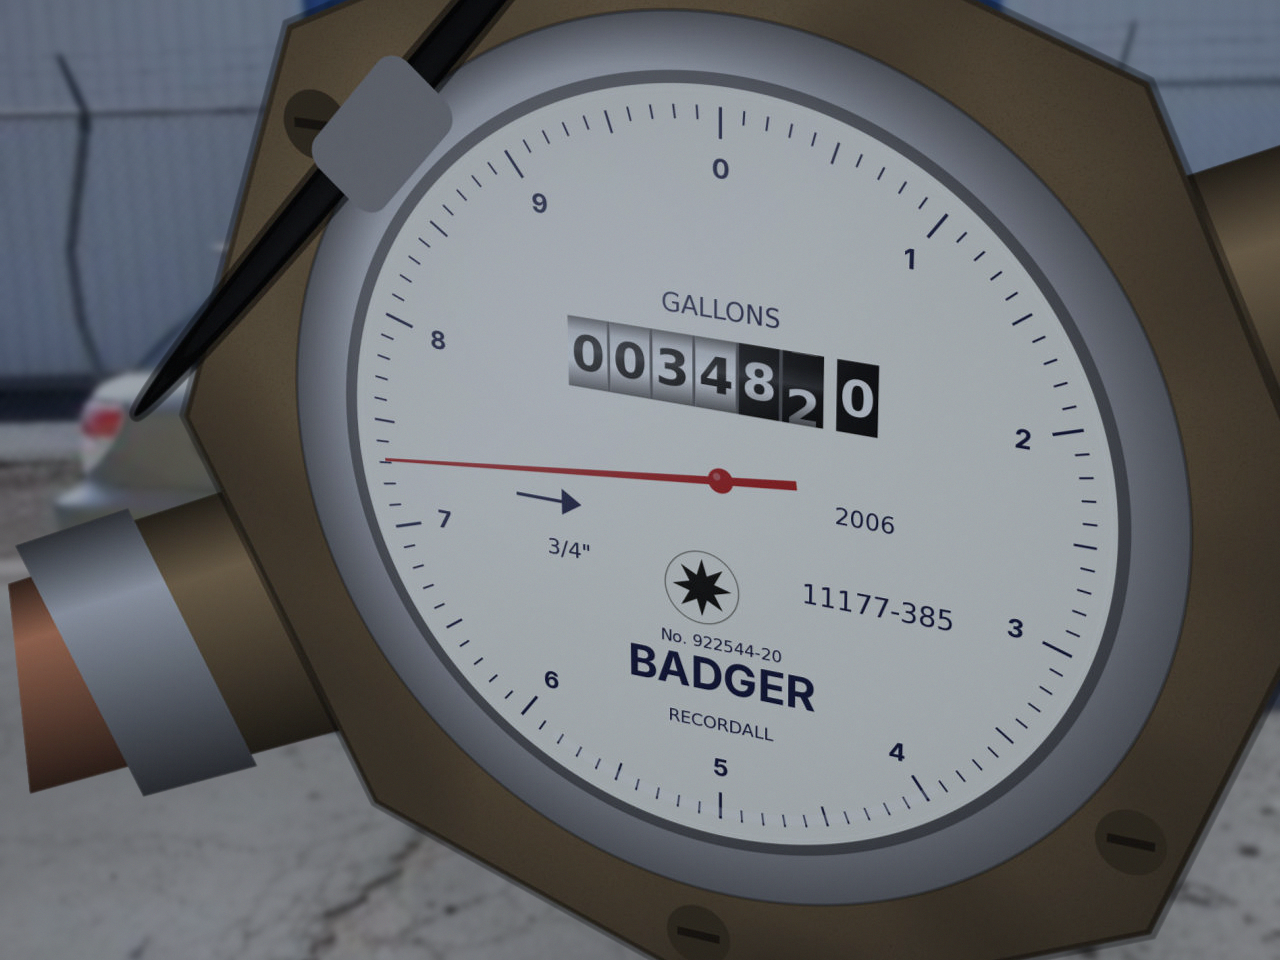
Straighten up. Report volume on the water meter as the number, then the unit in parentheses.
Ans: 34817.3 (gal)
